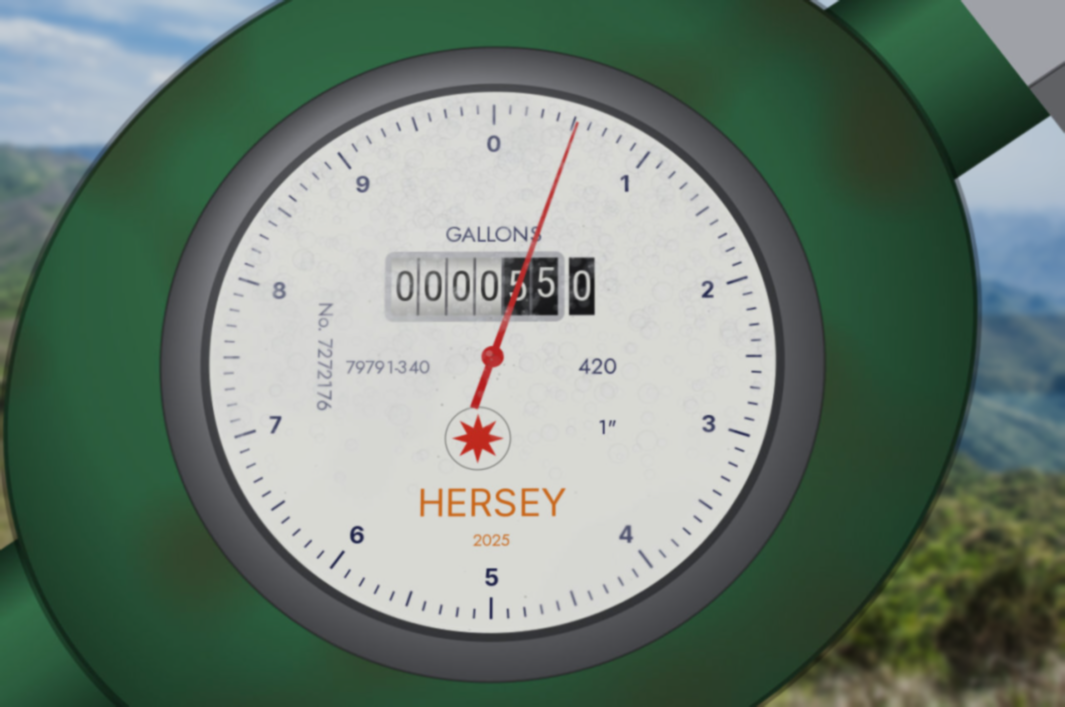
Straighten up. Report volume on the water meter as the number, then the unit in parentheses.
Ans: 550.5 (gal)
